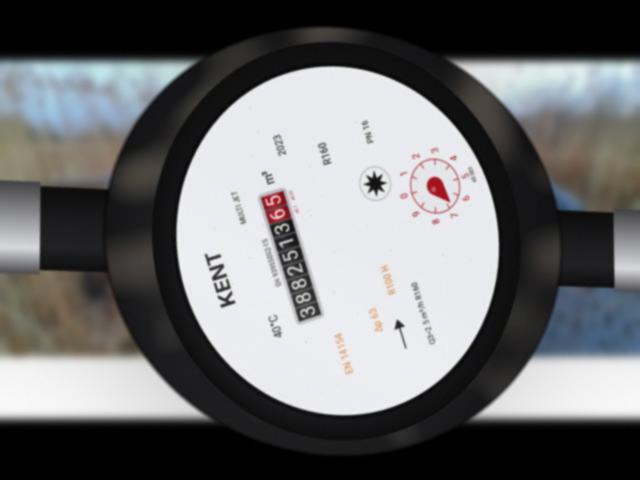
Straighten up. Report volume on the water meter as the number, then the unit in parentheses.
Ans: 3882513.656 (m³)
